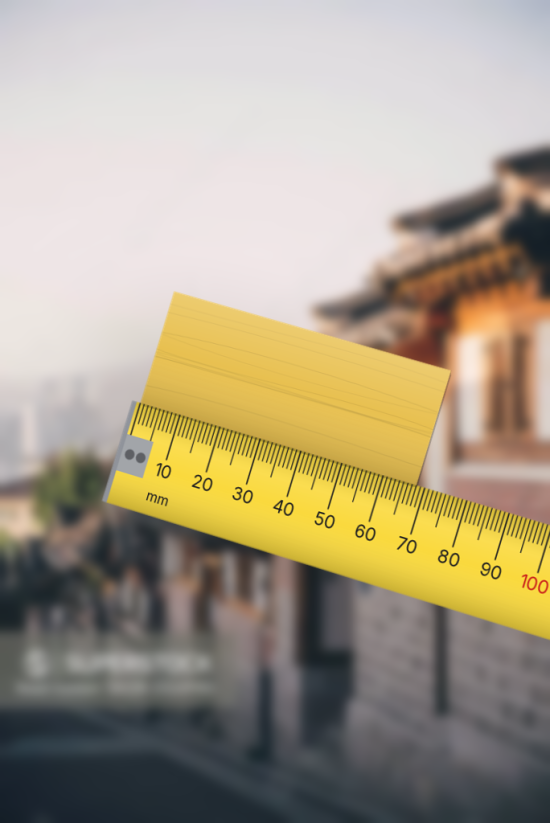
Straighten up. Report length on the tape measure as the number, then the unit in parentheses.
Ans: 68 (mm)
